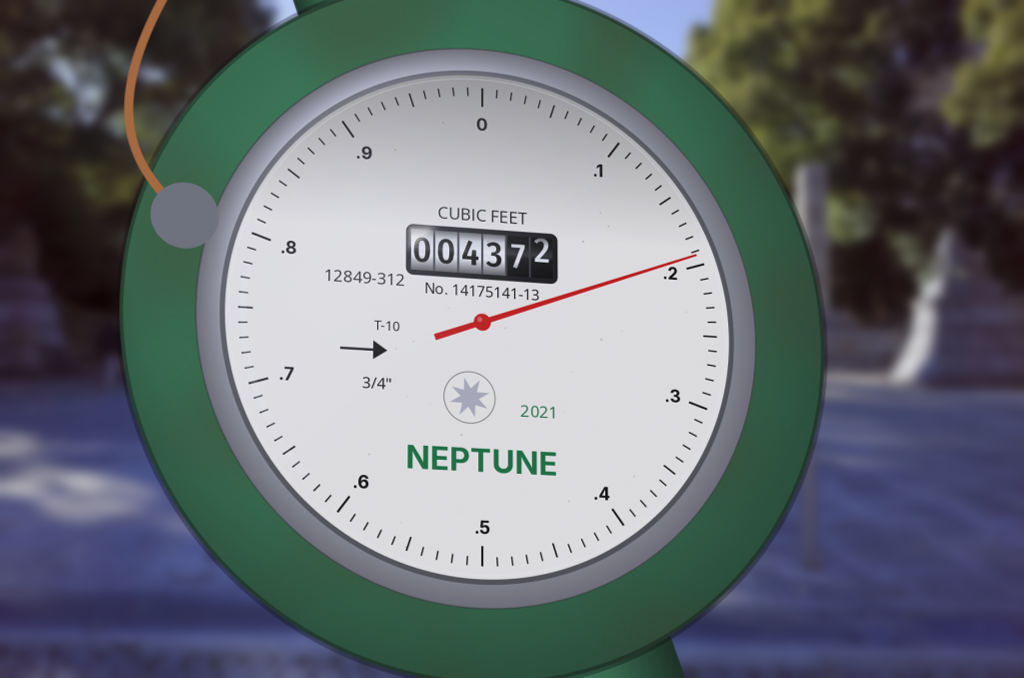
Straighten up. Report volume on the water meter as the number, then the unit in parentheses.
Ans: 4372.19 (ft³)
